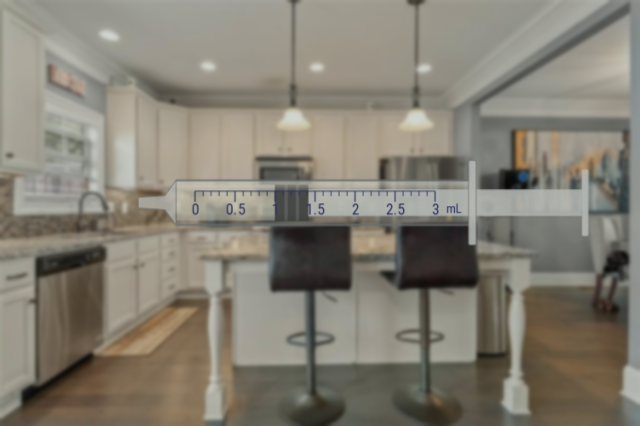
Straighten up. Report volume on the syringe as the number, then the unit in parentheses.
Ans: 1 (mL)
